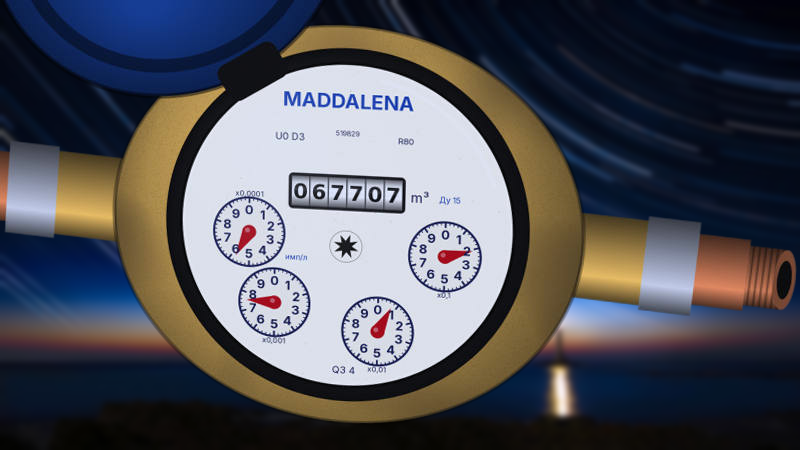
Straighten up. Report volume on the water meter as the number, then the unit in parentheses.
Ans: 67707.2075 (m³)
